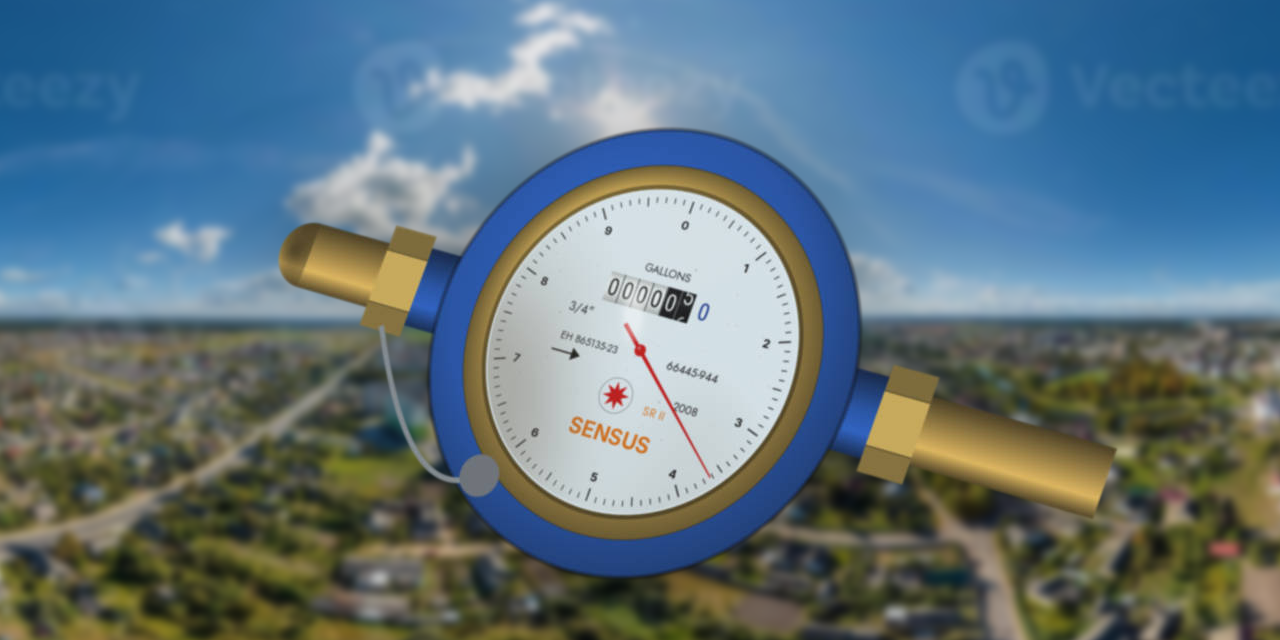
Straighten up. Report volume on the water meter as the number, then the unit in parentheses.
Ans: 53.6 (gal)
